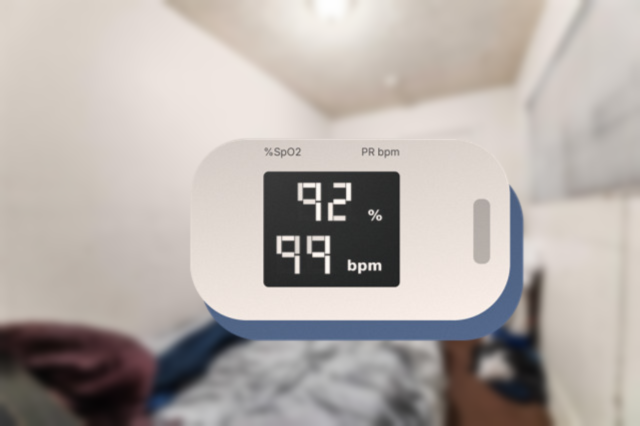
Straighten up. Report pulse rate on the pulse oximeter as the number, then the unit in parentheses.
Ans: 99 (bpm)
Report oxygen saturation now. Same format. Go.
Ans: 92 (%)
